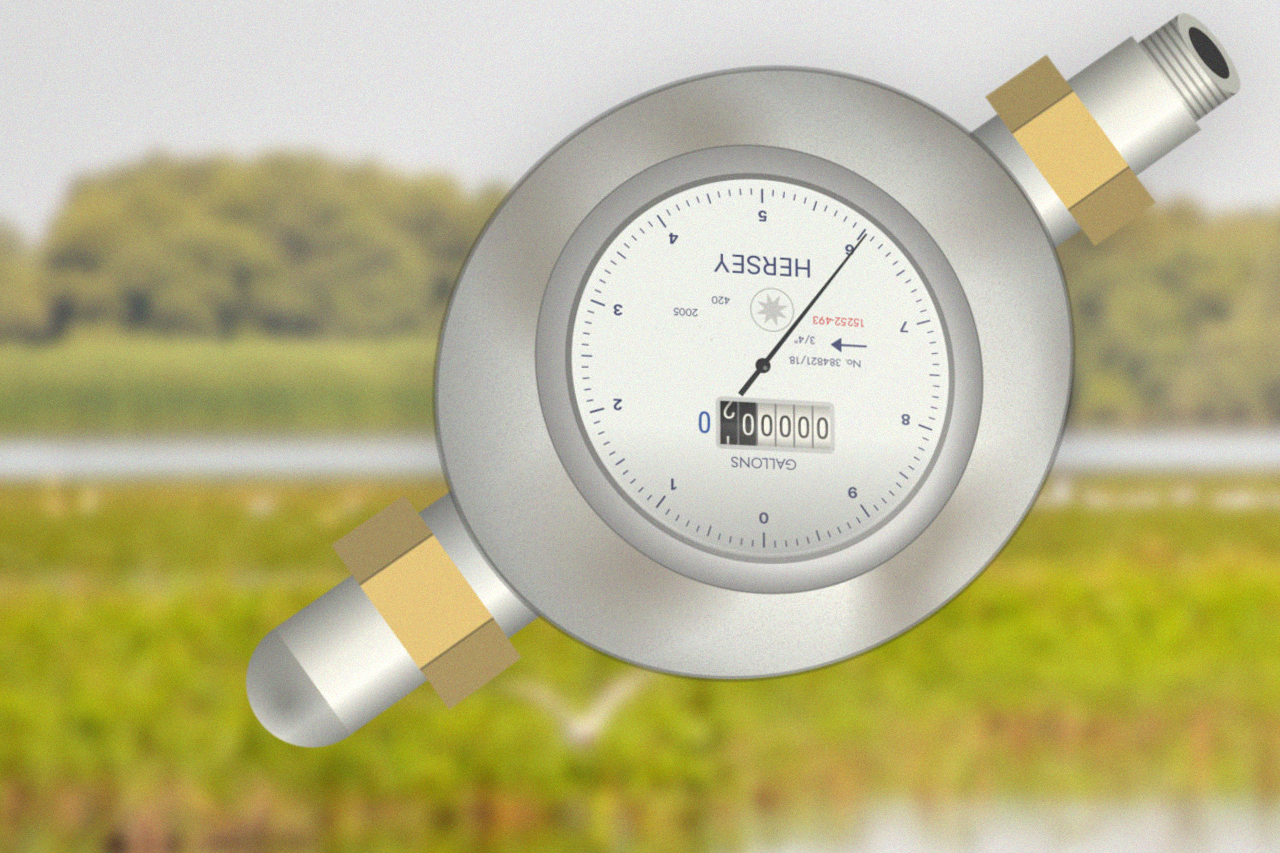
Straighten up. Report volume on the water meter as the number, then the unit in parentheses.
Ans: 16.0 (gal)
